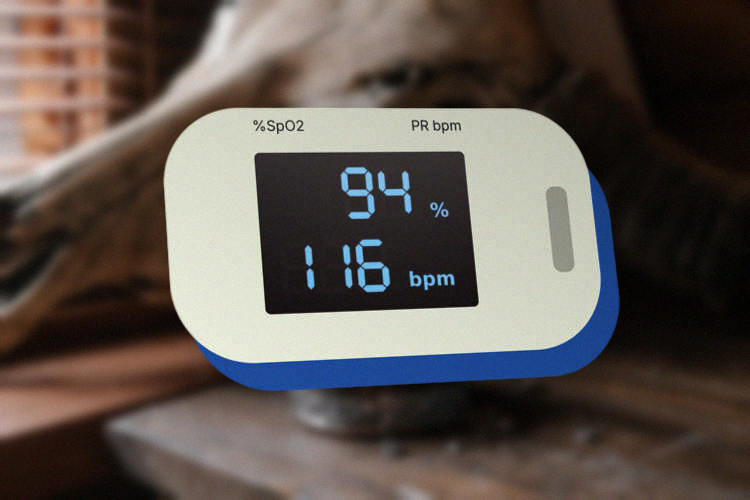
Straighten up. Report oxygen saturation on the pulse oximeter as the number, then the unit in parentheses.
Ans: 94 (%)
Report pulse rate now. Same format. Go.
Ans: 116 (bpm)
